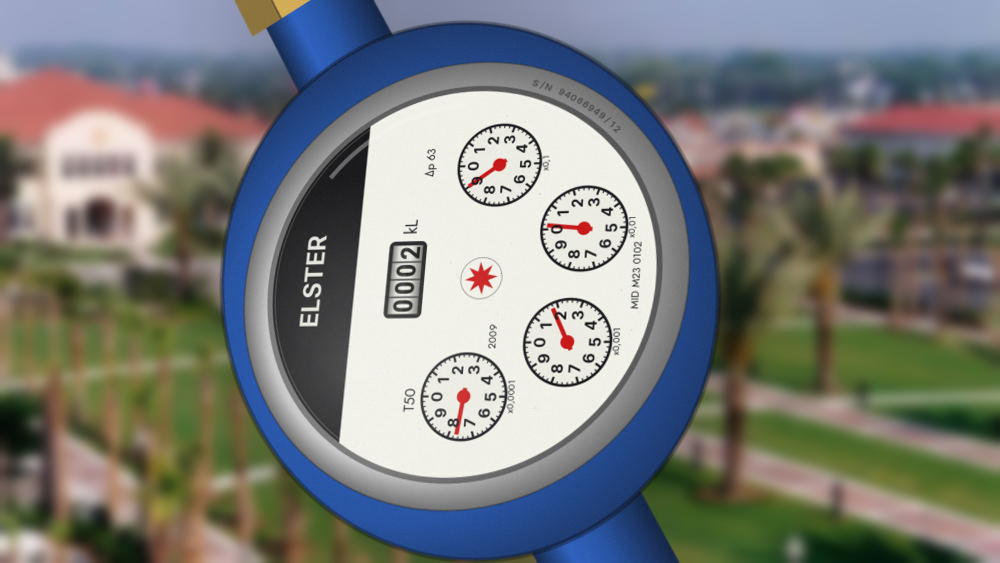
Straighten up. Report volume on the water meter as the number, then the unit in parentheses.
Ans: 1.9017 (kL)
